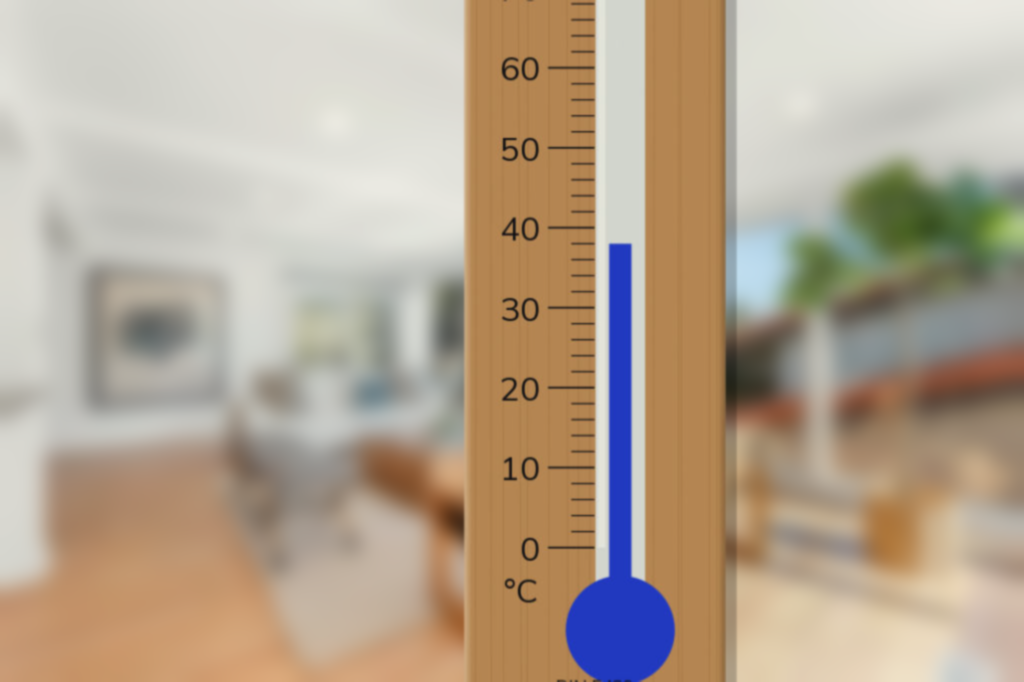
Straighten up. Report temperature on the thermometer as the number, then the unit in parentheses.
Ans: 38 (°C)
